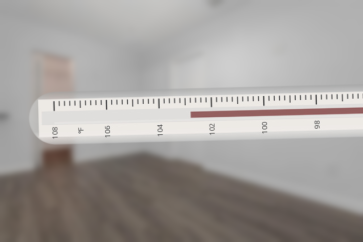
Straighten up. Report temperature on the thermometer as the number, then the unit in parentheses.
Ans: 102.8 (°F)
